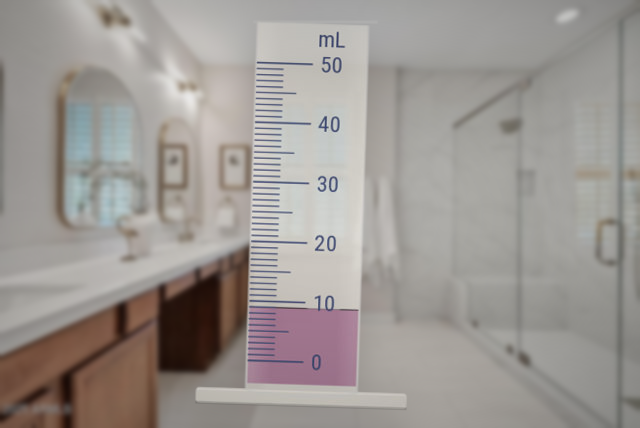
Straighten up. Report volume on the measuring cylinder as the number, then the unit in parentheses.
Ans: 9 (mL)
